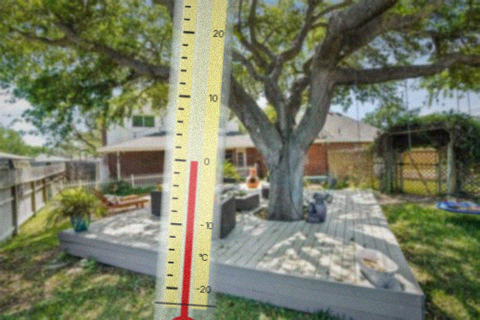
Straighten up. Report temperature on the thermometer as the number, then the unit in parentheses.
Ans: 0 (°C)
